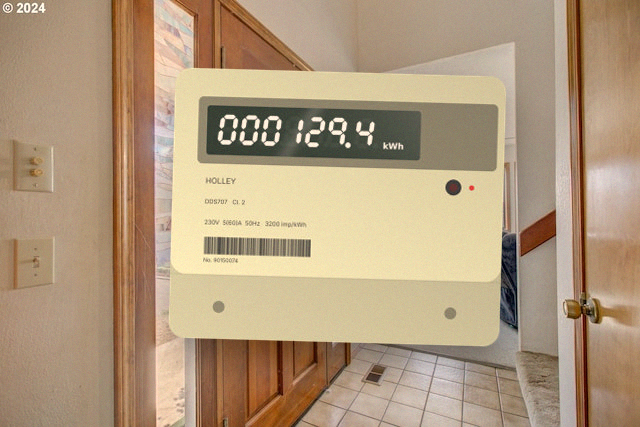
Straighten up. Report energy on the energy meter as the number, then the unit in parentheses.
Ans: 129.4 (kWh)
